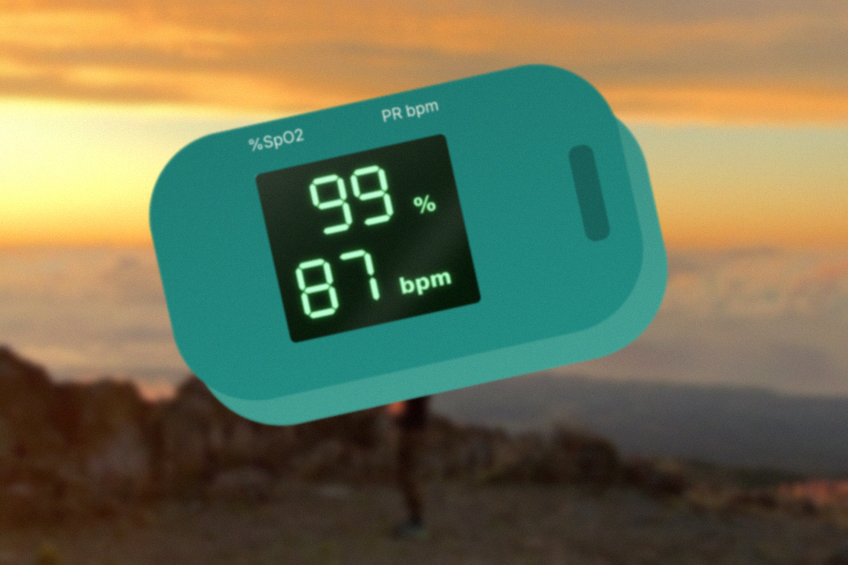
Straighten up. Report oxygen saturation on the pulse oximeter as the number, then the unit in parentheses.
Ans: 99 (%)
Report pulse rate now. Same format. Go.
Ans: 87 (bpm)
